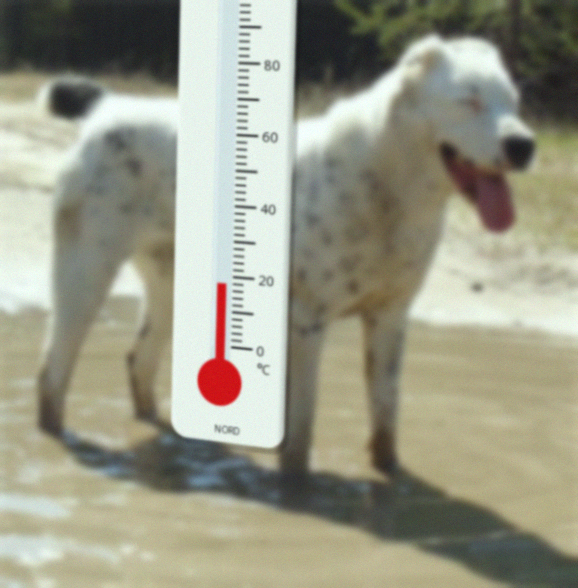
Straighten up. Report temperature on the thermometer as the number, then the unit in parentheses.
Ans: 18 (°C)
